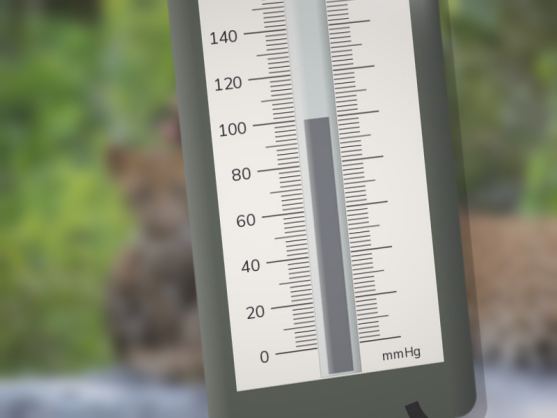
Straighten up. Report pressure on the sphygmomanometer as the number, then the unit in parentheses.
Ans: 100 (mmHg)
